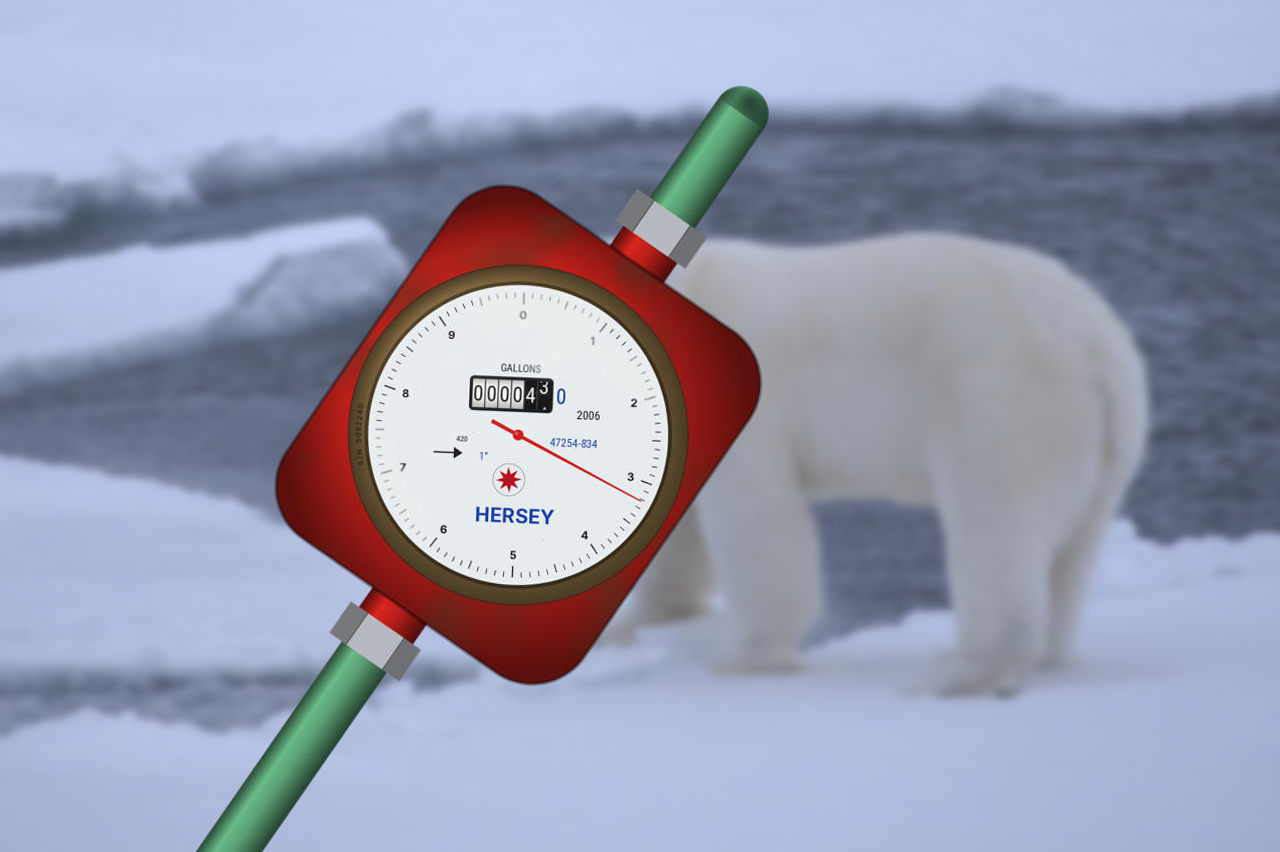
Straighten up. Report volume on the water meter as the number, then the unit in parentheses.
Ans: 433.2 (gal)
